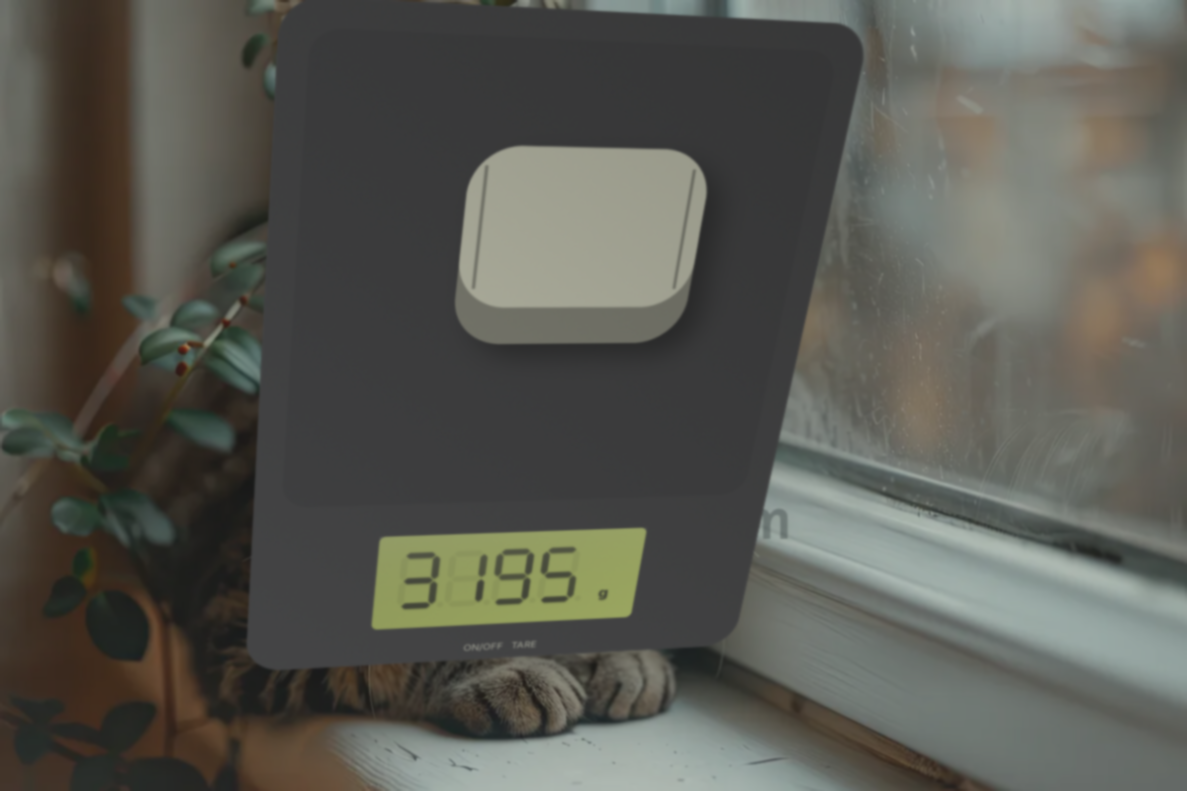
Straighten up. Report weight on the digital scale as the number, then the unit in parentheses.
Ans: 3195 (g)
